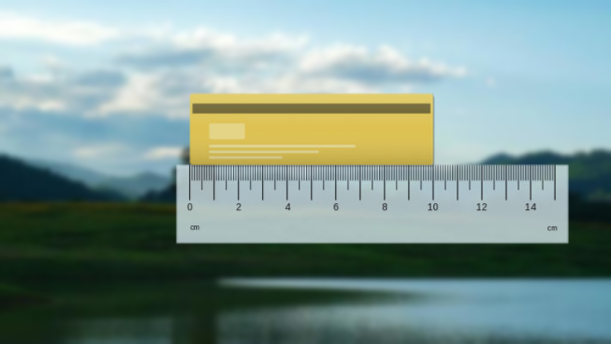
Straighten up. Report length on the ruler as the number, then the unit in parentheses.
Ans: 10 (cm)
